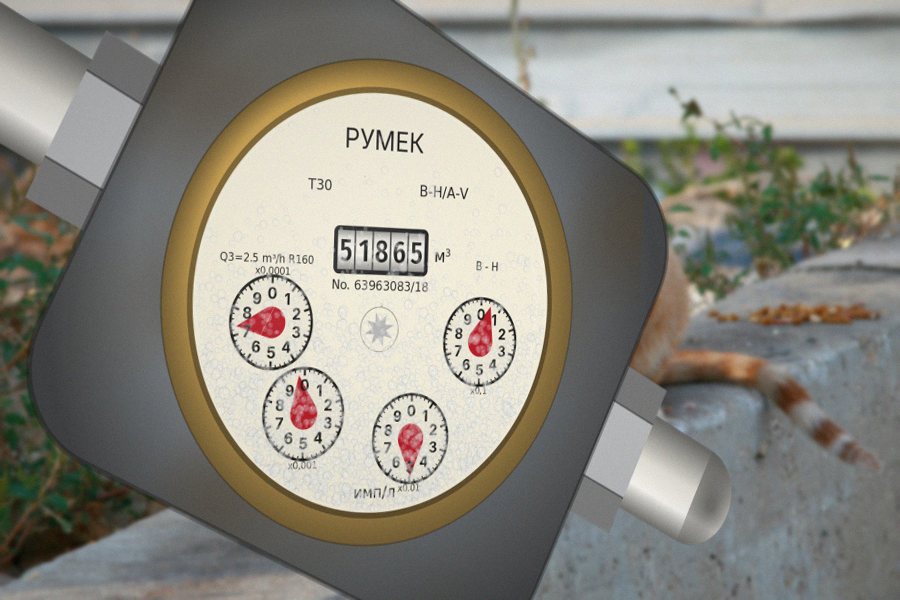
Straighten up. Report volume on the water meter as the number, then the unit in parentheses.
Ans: 51865.0497 (m³)
